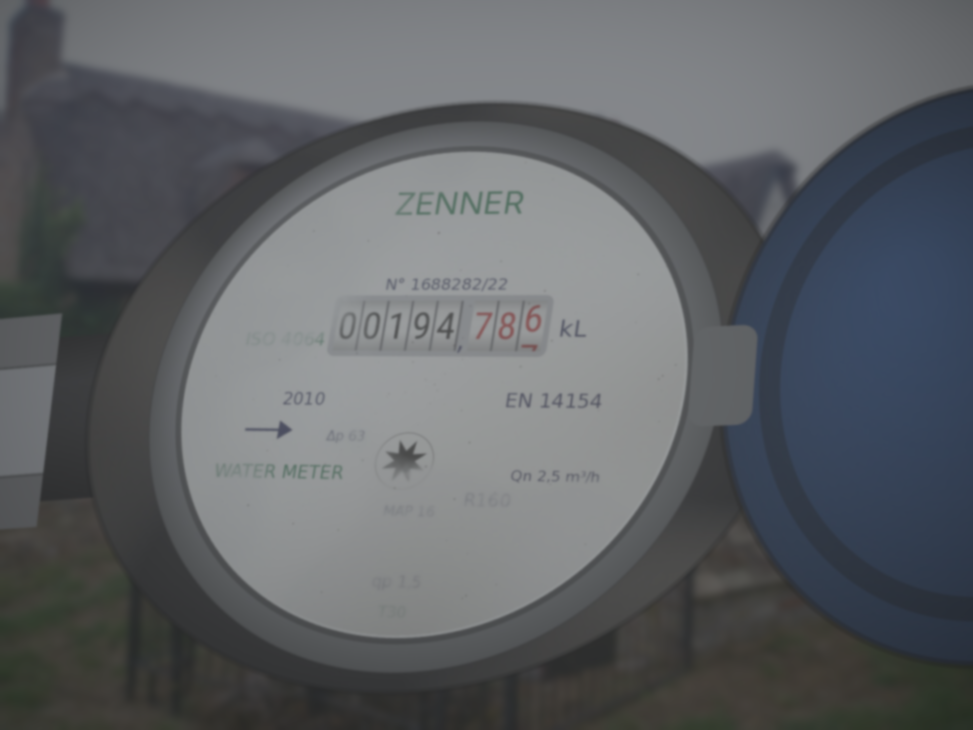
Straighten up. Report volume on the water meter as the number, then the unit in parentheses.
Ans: 194.786 (kL)
